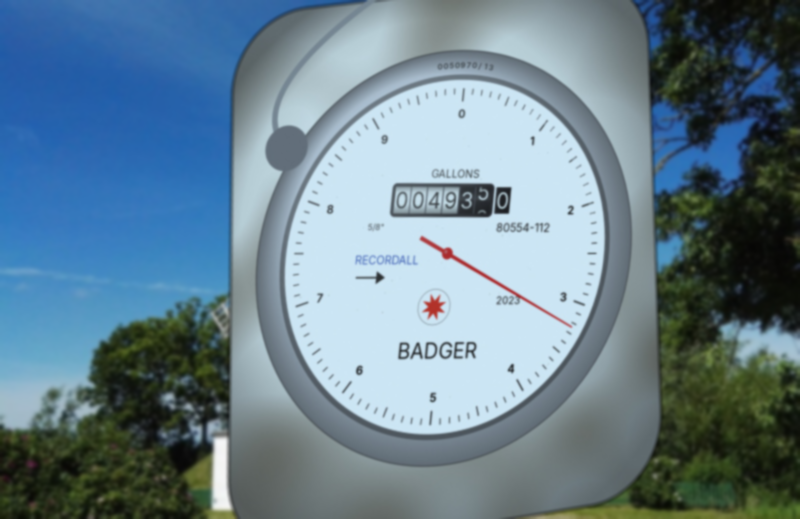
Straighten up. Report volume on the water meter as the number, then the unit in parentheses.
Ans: 49353.2 (gal)
